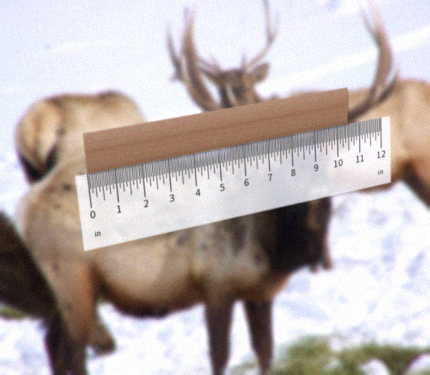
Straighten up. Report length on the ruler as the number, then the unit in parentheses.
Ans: 10.5 (in)
